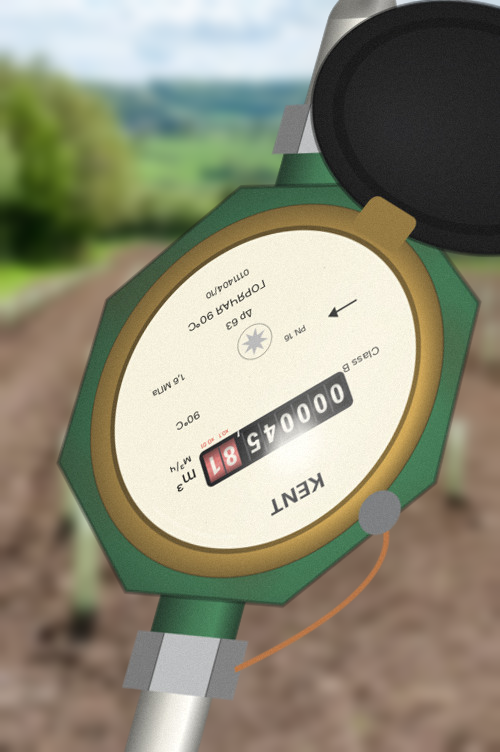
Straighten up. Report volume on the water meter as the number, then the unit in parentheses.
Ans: 45.81 (m³)
